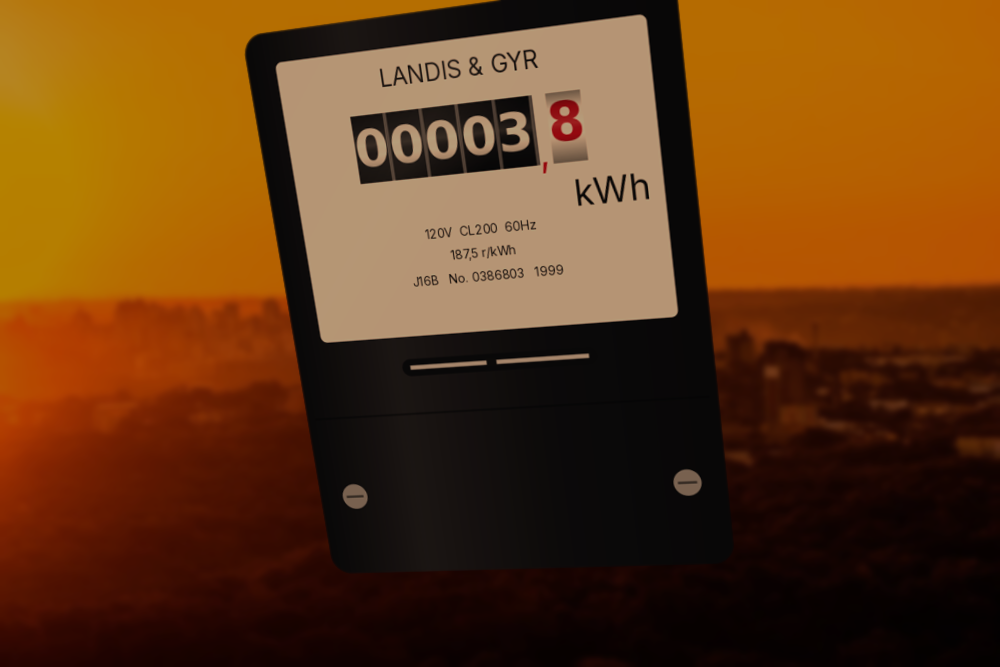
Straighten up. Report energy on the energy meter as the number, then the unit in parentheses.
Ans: 3.8 (kWh)
